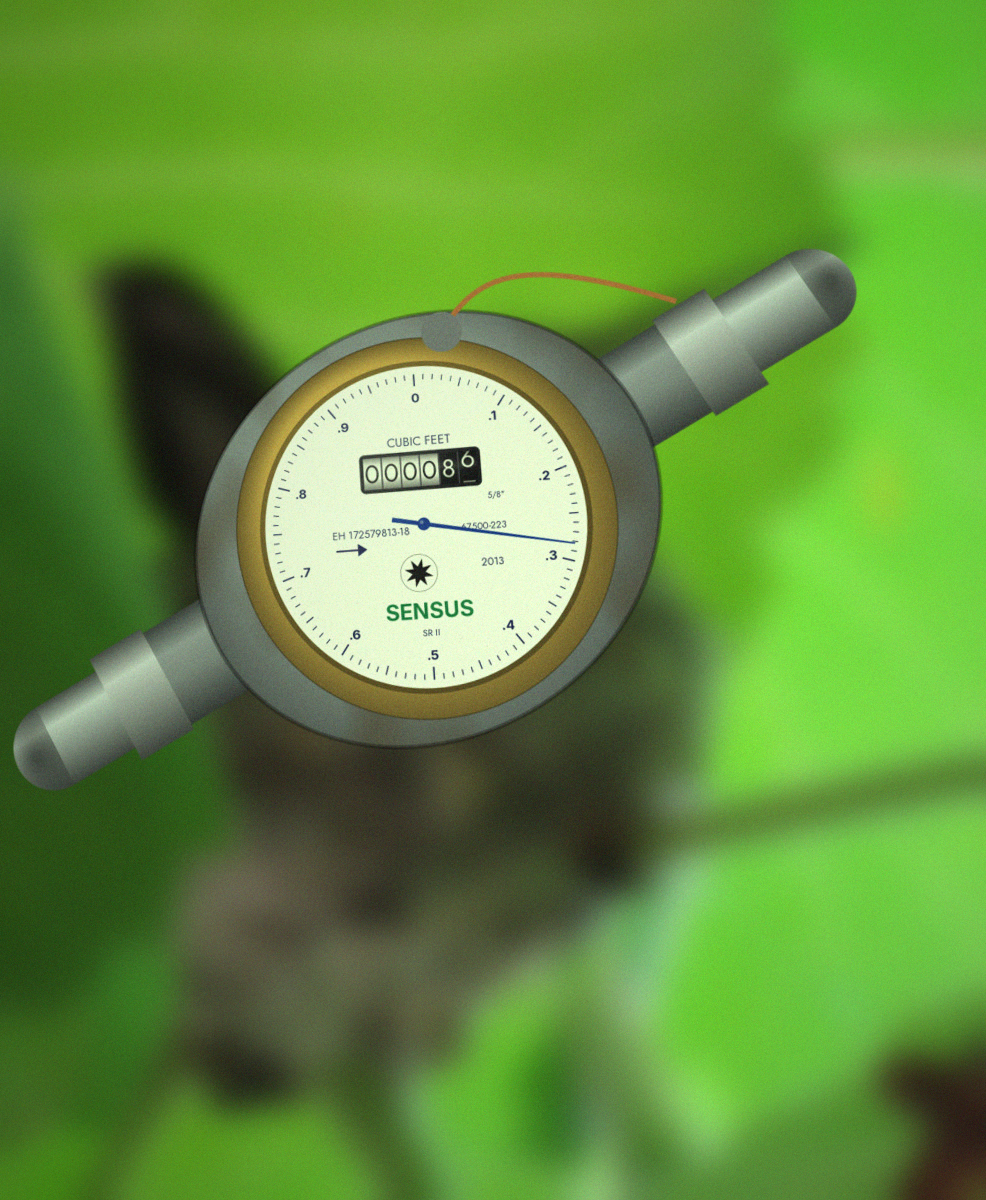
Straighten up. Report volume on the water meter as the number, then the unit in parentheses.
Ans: 86.28 (ft³)
